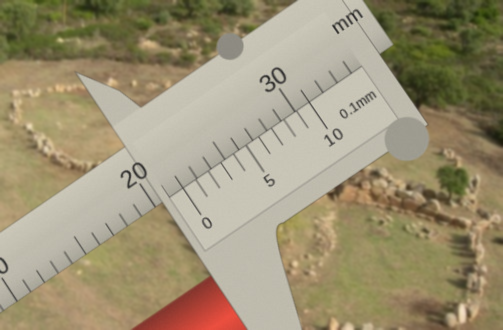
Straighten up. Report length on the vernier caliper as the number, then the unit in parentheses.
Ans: 22.0 (mm)
